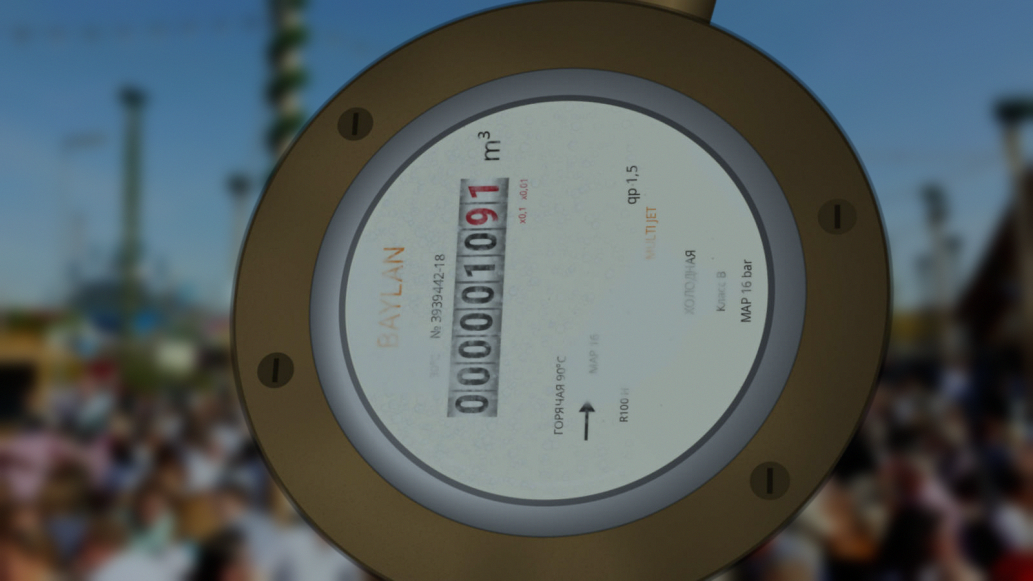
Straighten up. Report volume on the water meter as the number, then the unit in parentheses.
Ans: 10.91 (m³)
